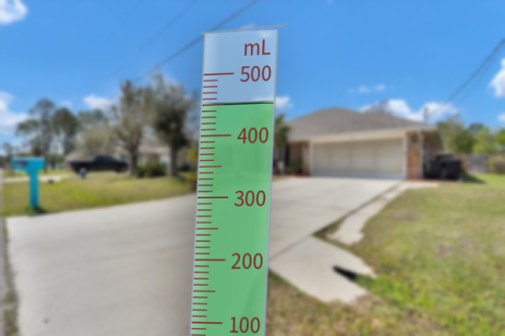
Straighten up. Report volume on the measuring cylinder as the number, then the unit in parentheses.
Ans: 450 (mL)
